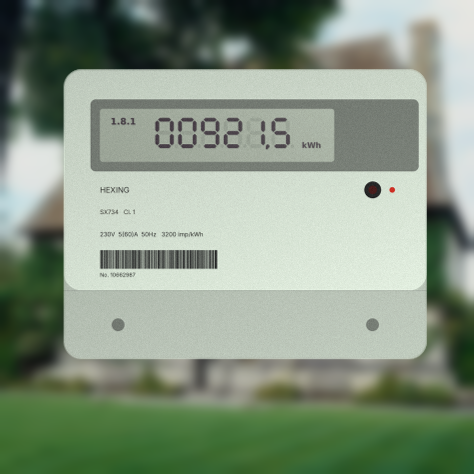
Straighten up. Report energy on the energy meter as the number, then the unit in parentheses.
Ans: 921.5 (kWh)
